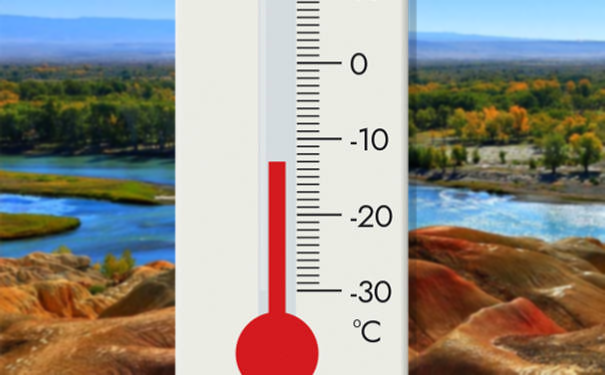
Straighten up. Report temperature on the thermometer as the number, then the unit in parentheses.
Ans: -13 (°C)
